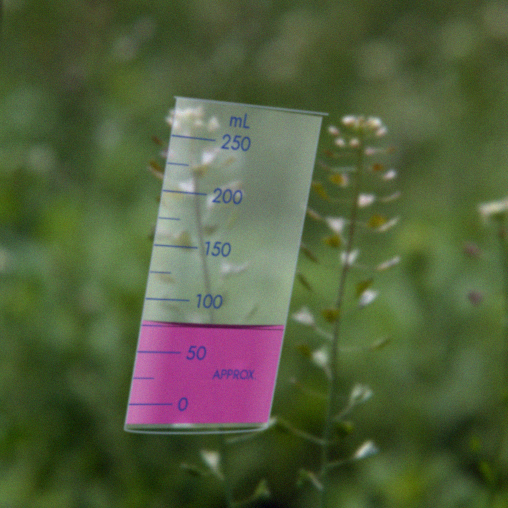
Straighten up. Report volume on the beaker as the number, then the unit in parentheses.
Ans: 75 (mL)
